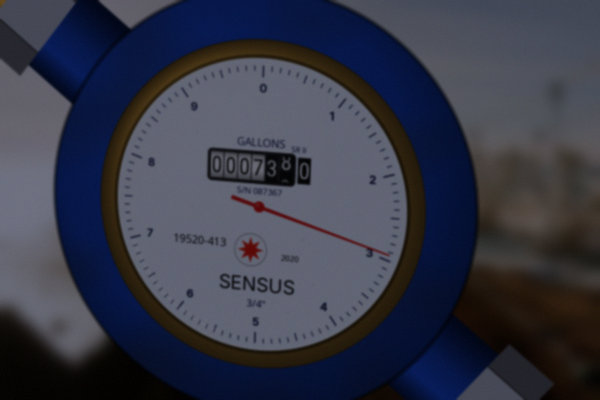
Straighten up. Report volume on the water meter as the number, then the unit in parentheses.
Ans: 7382.9 (gal)
